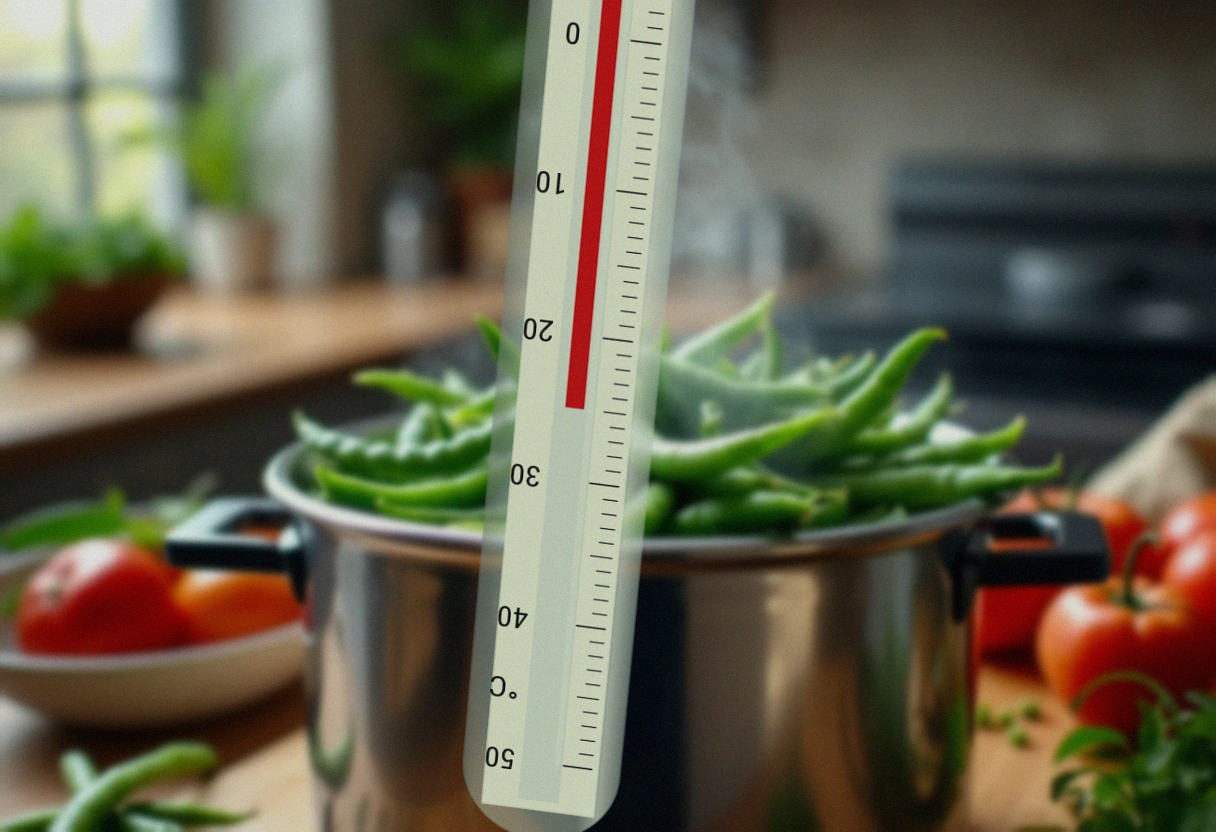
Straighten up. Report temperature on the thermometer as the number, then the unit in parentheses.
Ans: 25 (°C)
